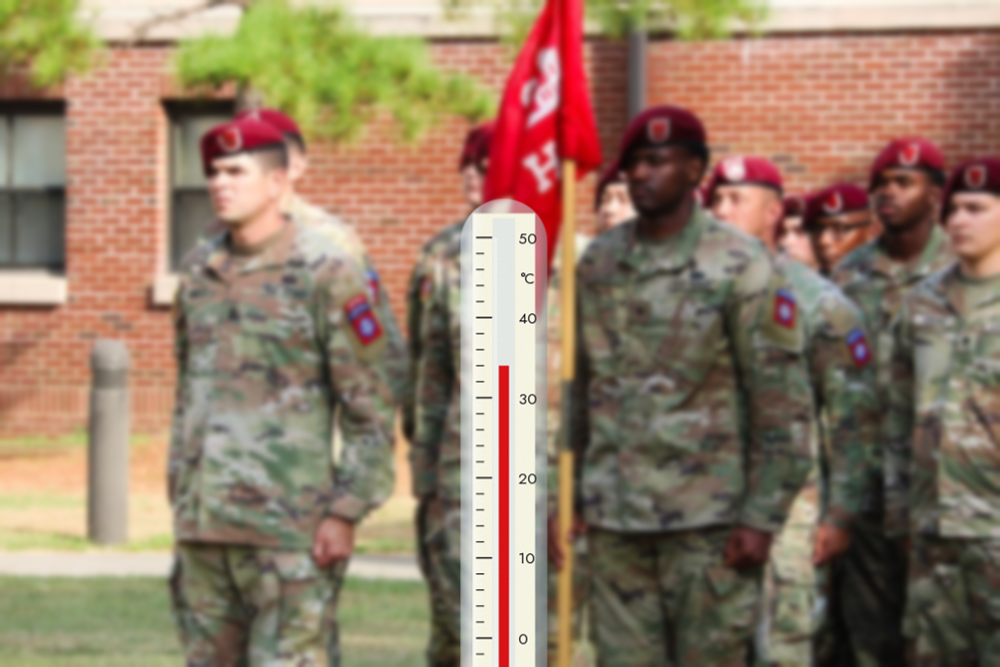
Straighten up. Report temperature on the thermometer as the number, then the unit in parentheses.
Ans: 34 (°C)
